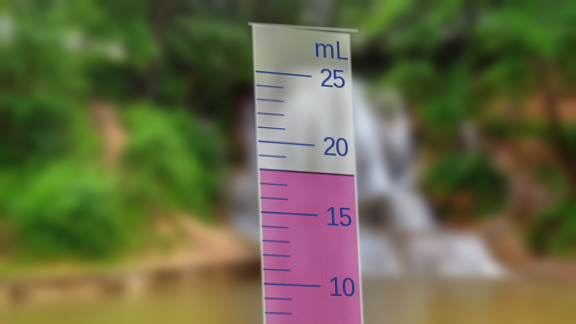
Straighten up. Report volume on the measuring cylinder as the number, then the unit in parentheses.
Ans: 18 (mL)
